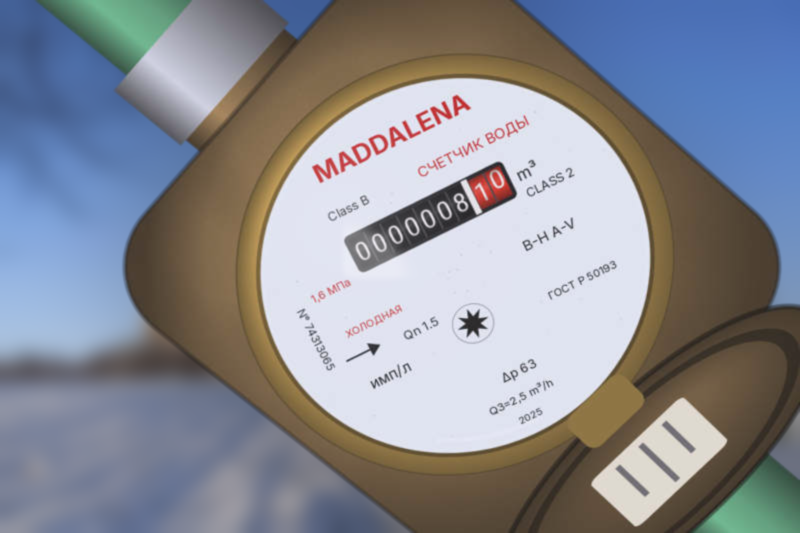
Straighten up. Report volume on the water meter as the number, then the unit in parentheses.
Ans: 8.10 (m³)
